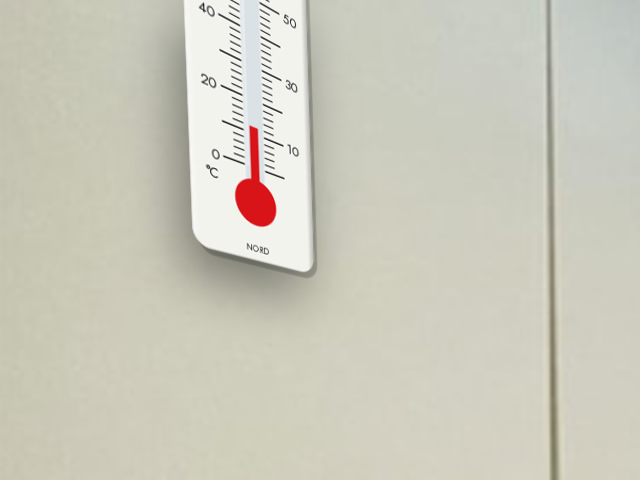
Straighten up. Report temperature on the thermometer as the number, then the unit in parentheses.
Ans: 12 (°C)
